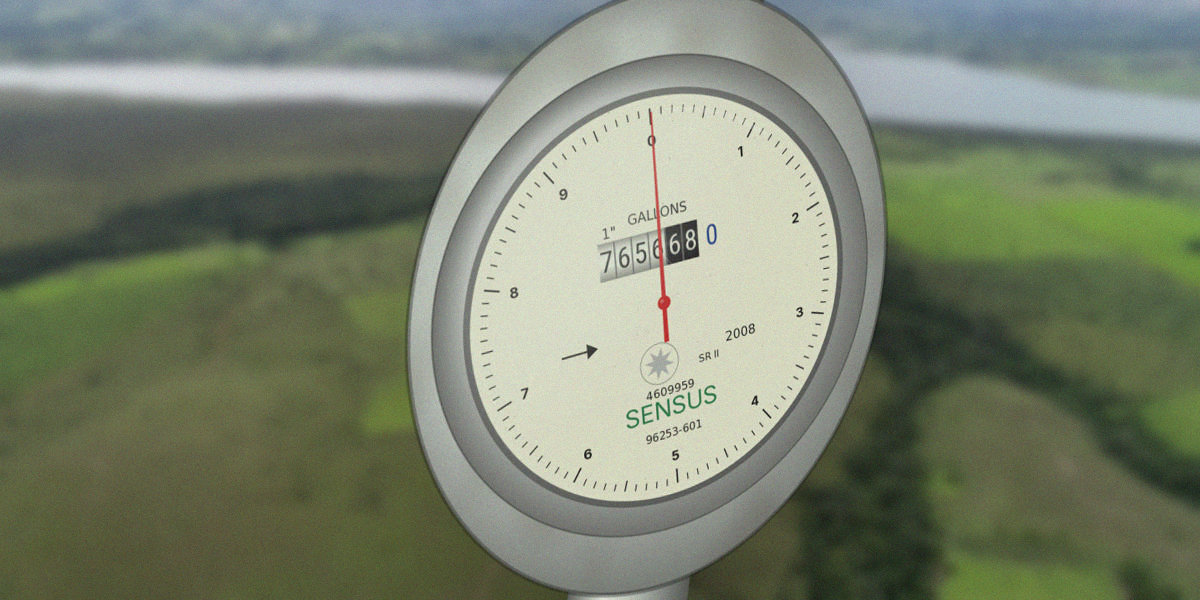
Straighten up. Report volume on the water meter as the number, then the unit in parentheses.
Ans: 7656680.0 (gal)
